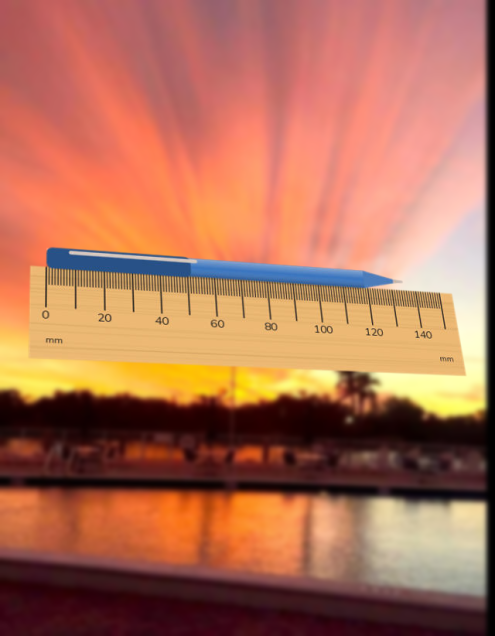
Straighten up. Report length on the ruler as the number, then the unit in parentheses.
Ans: 135 (mm)
